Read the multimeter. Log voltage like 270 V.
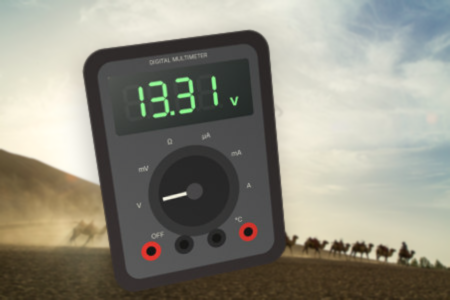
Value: 13.31 V
